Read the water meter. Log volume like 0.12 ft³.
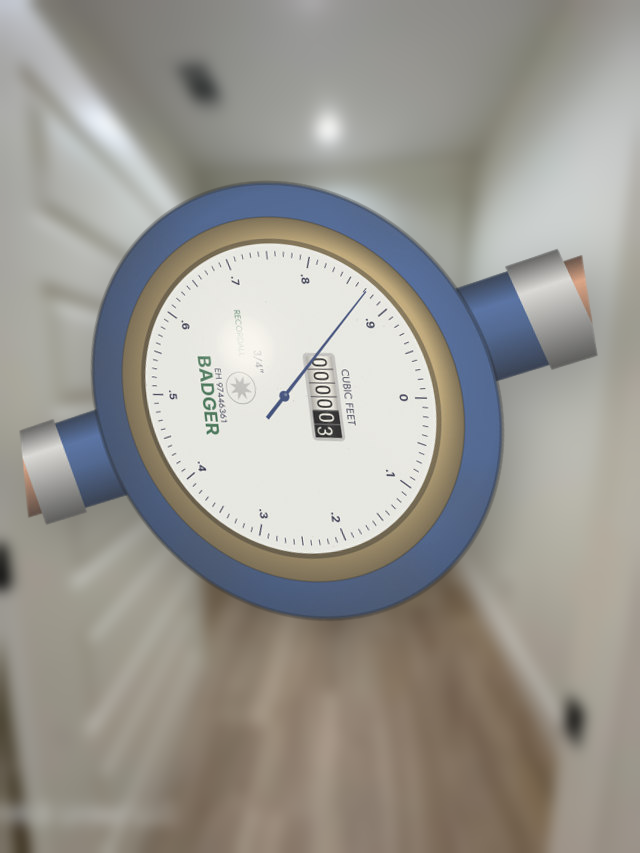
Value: 2.87 ft³
